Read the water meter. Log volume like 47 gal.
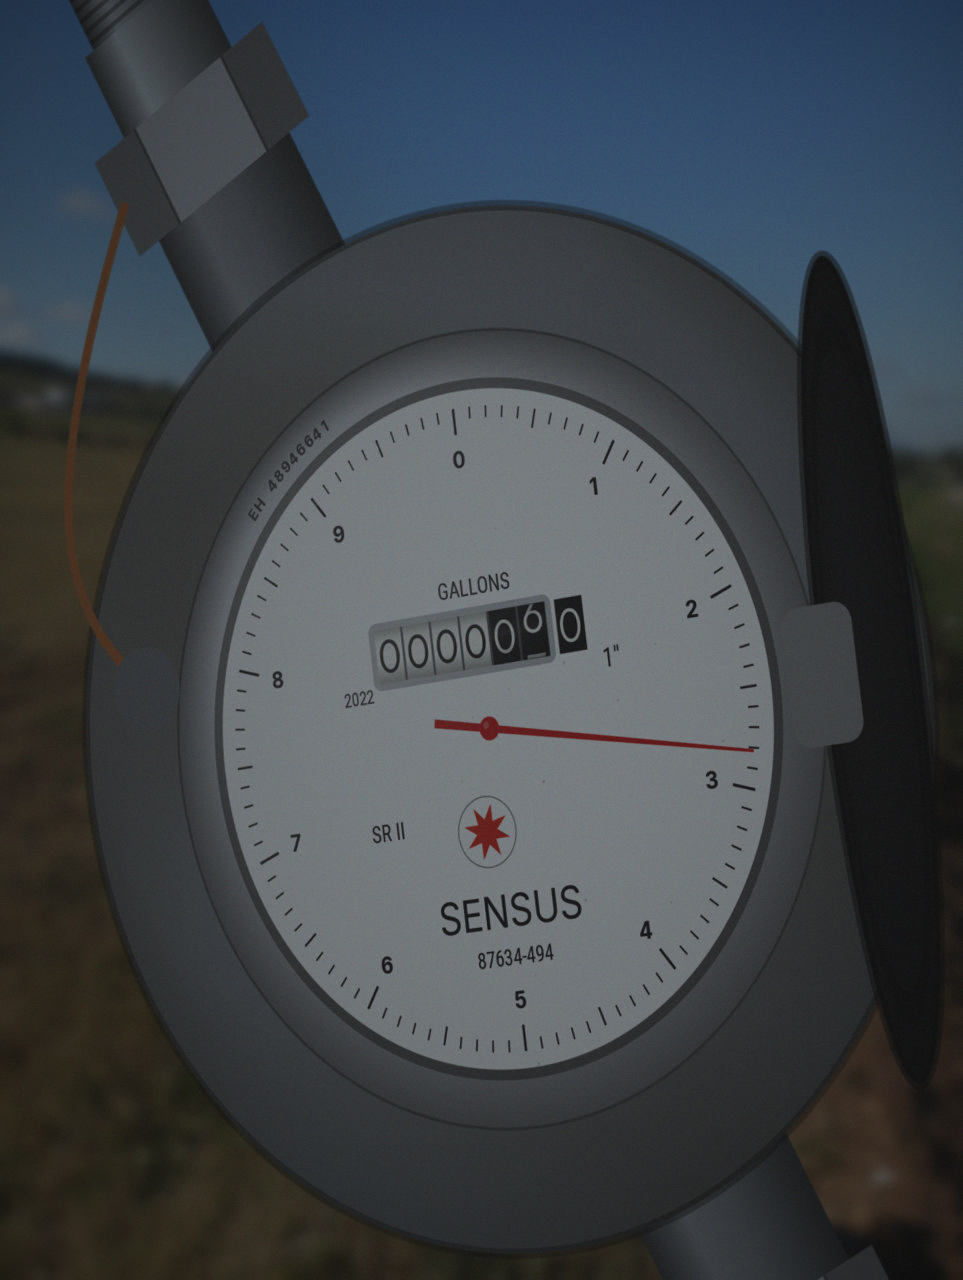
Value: 62.8 gal
